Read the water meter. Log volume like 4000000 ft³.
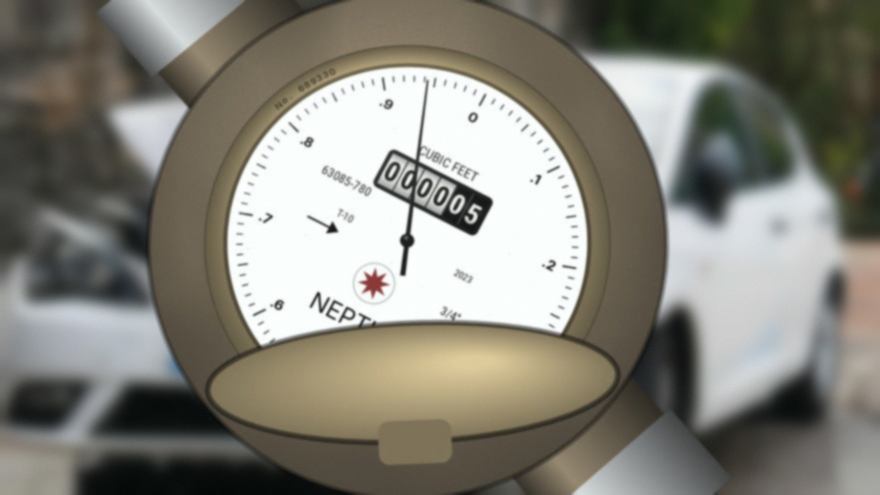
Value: 4.94 ft³
